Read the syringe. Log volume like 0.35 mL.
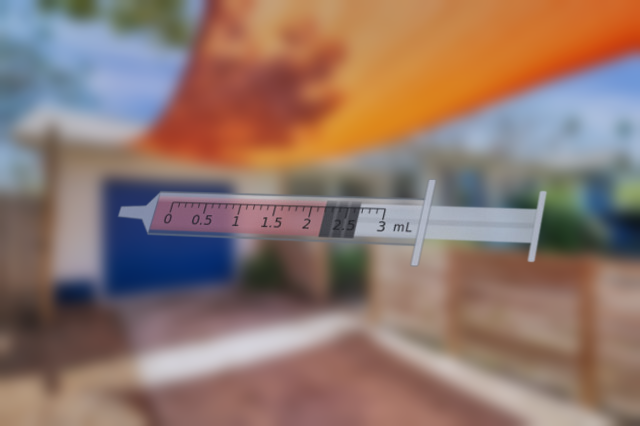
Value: 2.2 mL
